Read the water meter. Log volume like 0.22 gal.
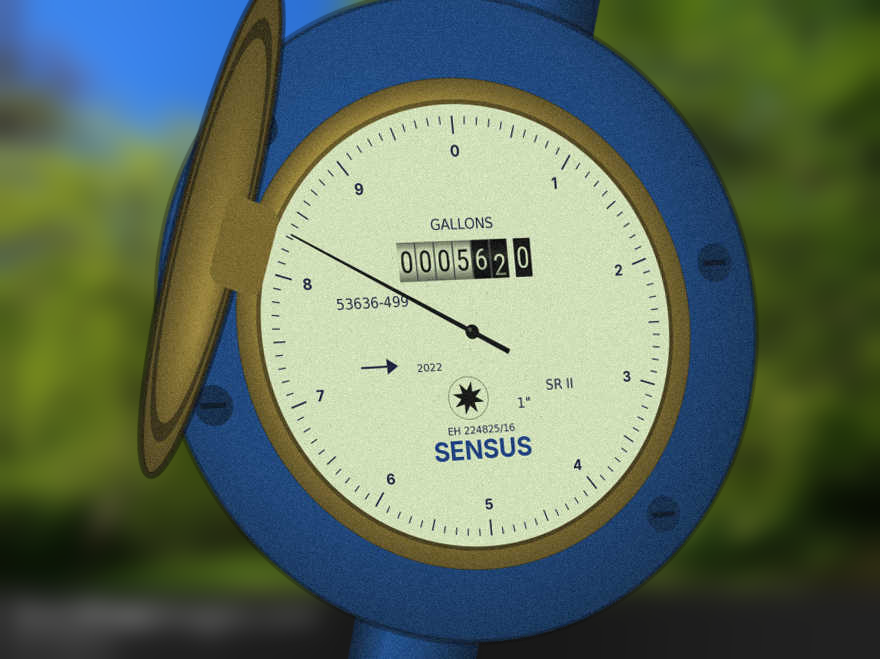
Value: 5618.3 gal
